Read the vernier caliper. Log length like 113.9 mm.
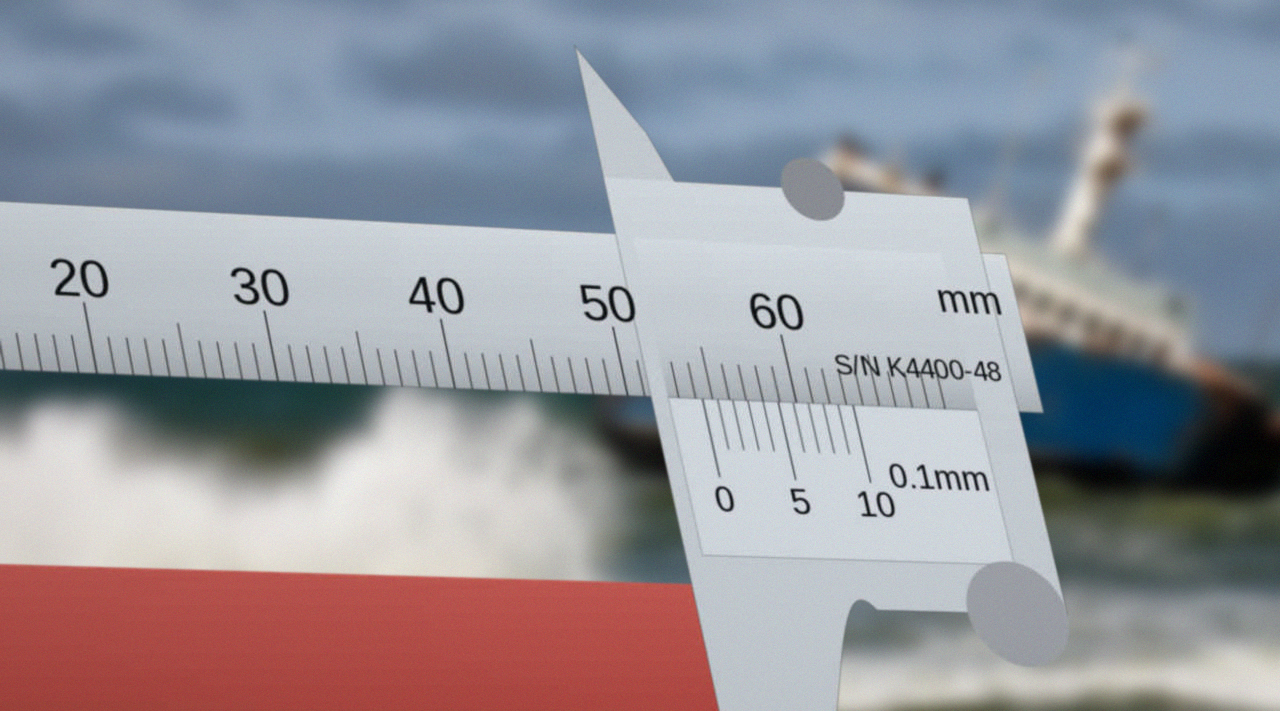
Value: 54.4 mm
